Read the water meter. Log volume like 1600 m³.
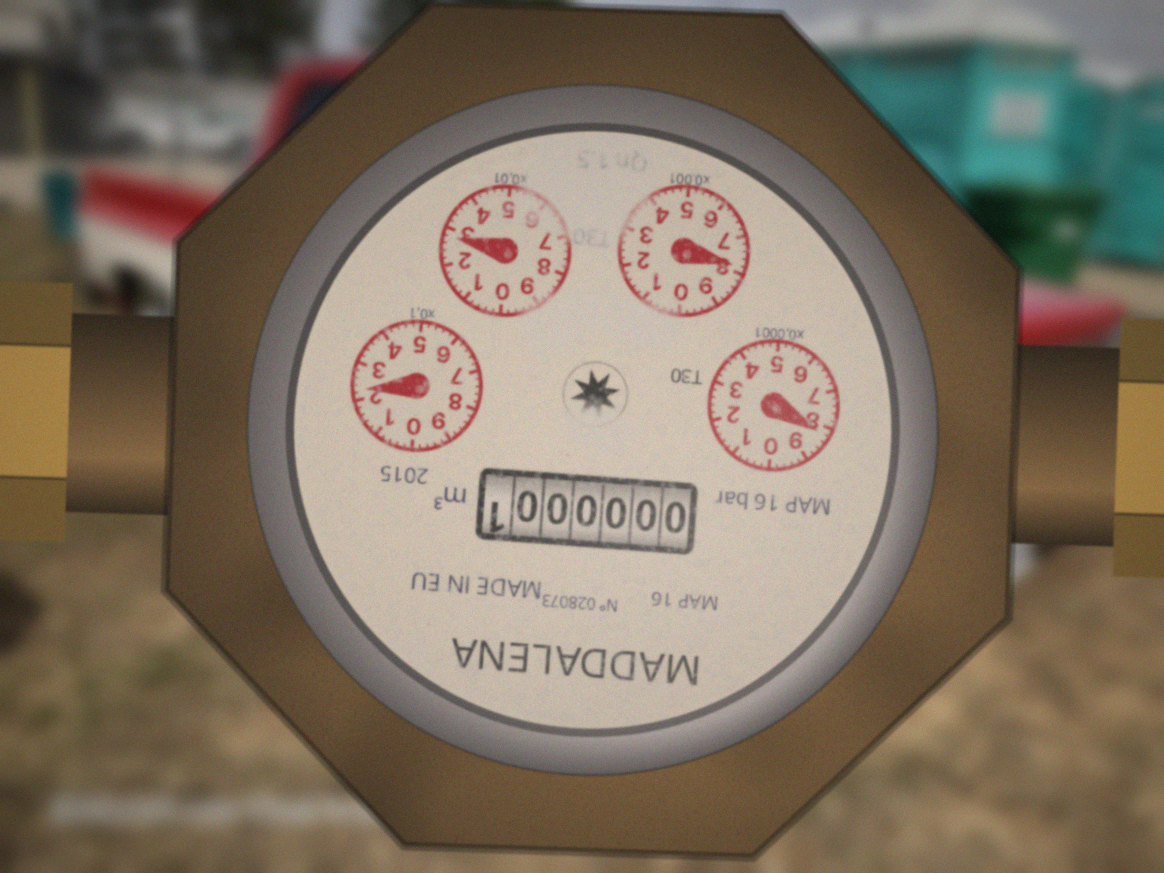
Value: 1.2278 m³
